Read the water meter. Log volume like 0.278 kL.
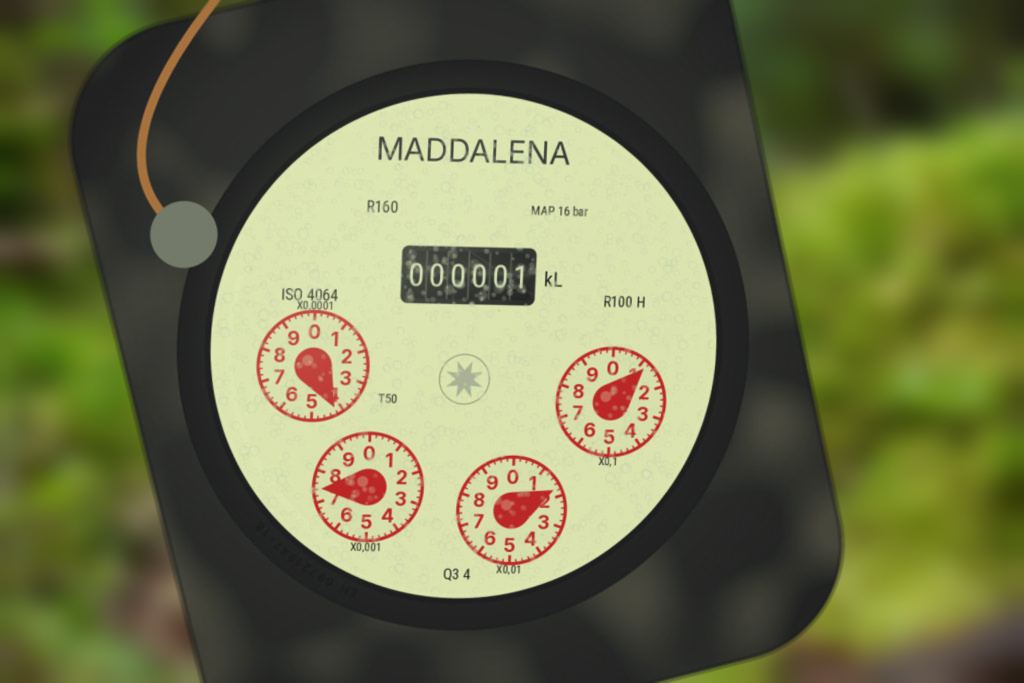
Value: 1.1174 kL
